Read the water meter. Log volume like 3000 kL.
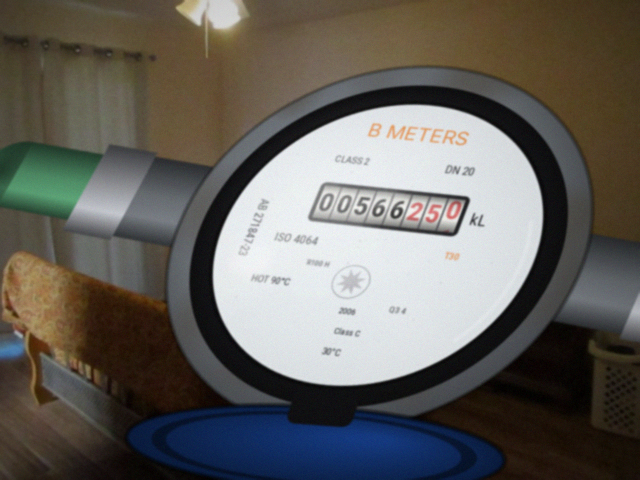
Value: 566.250 kL
